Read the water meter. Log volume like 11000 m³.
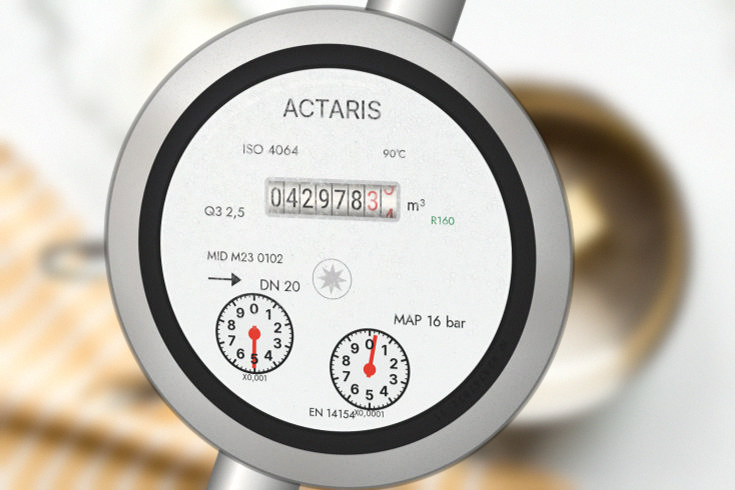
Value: 42978.3350 m³
